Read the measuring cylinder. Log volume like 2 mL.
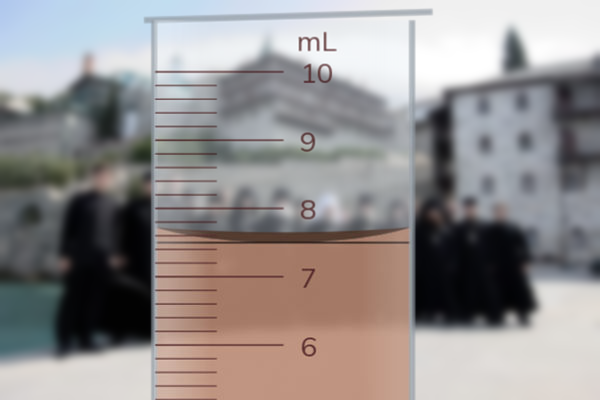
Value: 7.5 mL
